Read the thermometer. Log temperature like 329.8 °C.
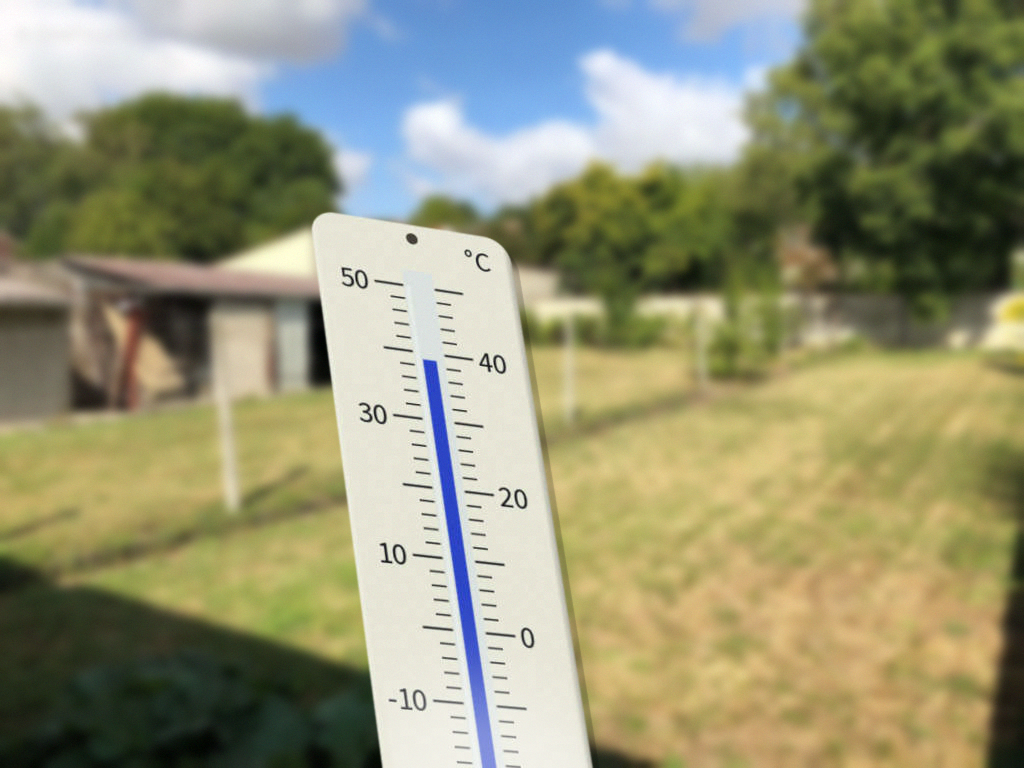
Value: 39 °C
